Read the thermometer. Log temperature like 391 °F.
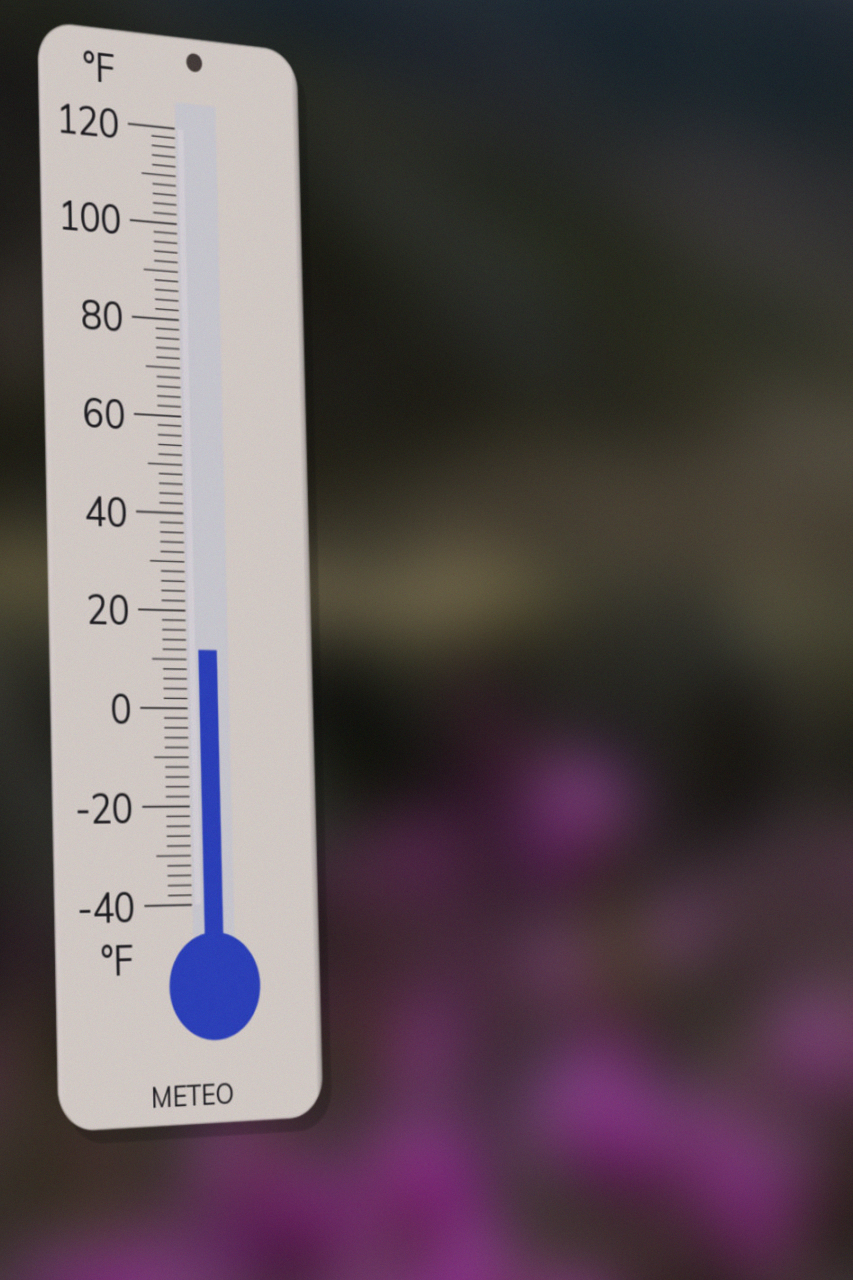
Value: 12 °F
